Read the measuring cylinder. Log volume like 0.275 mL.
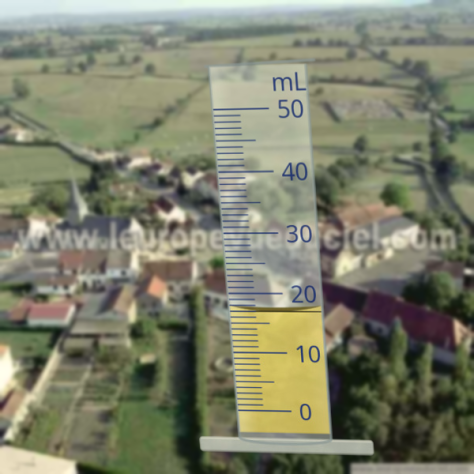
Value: 17 mL
